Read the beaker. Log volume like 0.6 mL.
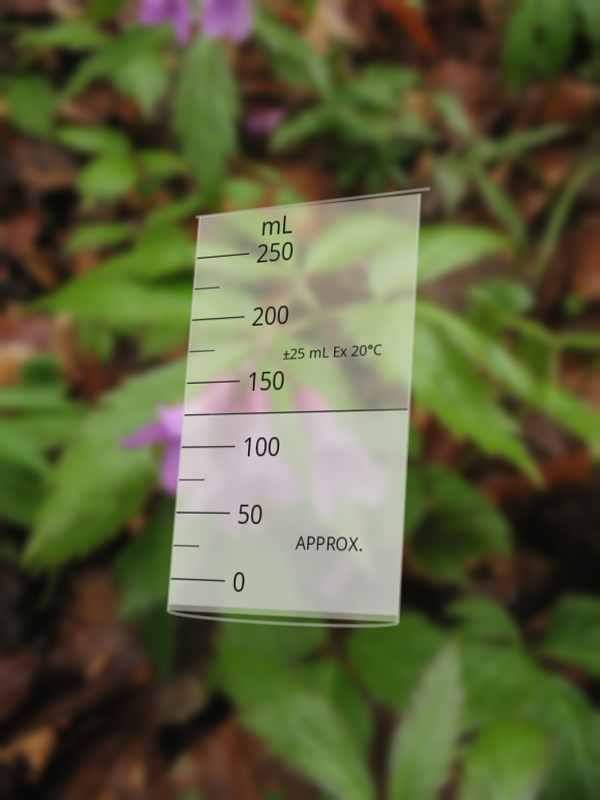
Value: 125 mL
